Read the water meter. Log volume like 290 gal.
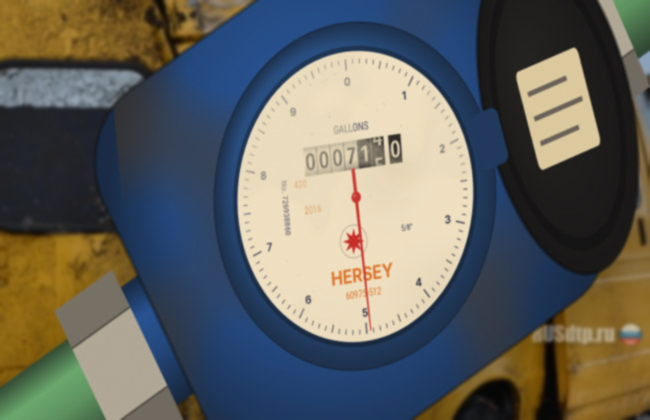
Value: 7144.9 gal
